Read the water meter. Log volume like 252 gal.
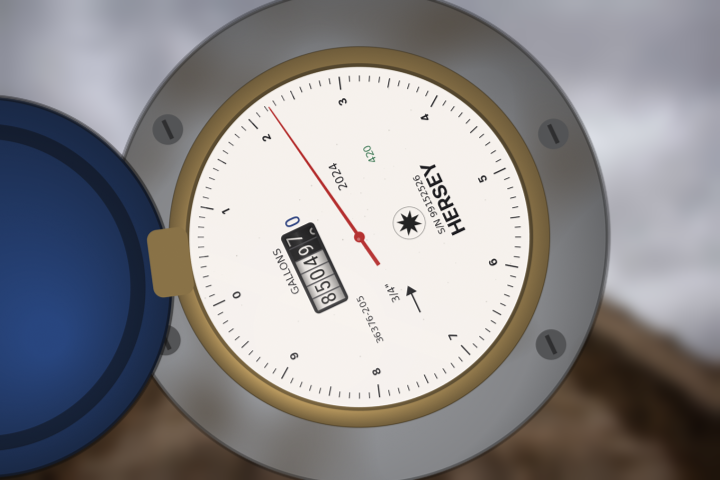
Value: 8504972.2 gal
